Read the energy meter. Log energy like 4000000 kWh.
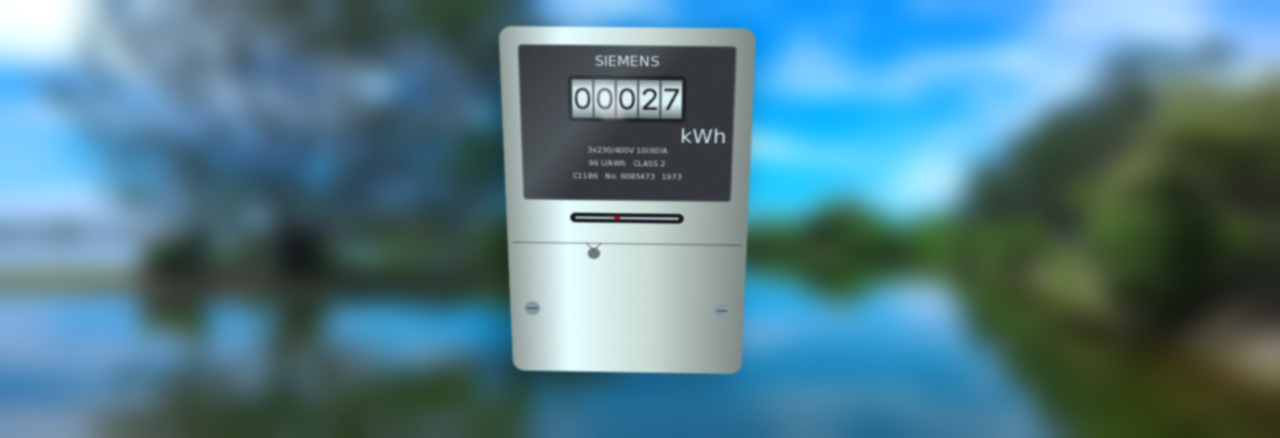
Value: 27 kWh
